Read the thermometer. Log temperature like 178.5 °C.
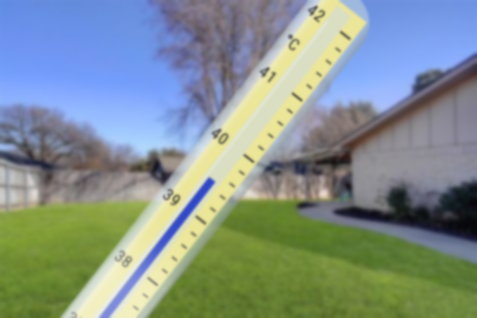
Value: 39.5 °C
